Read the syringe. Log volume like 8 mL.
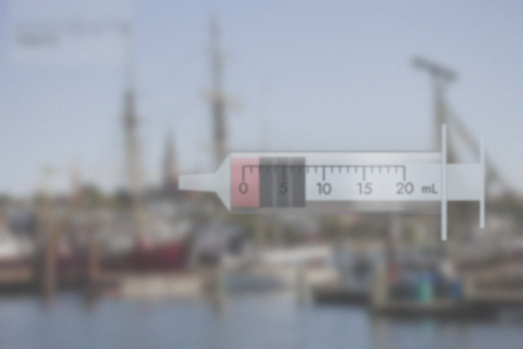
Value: 2 mL
